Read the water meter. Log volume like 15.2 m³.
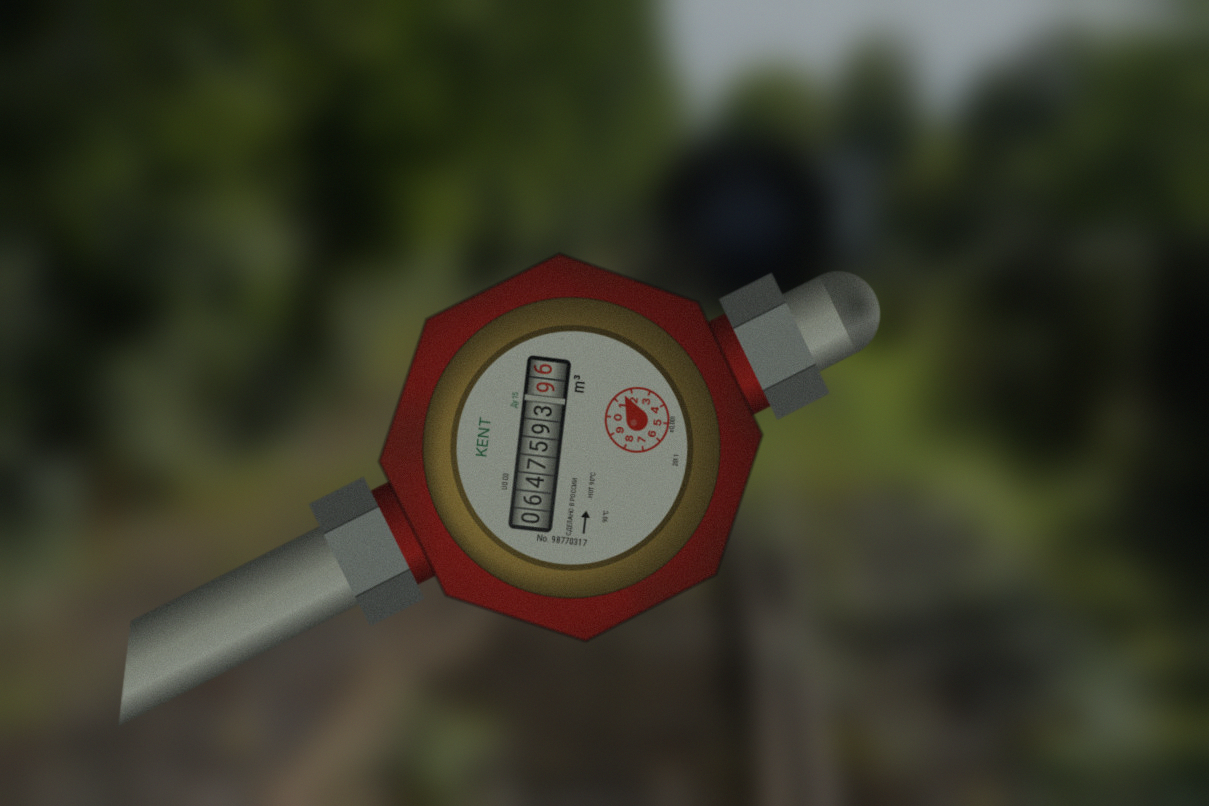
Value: 647593.961 m³
